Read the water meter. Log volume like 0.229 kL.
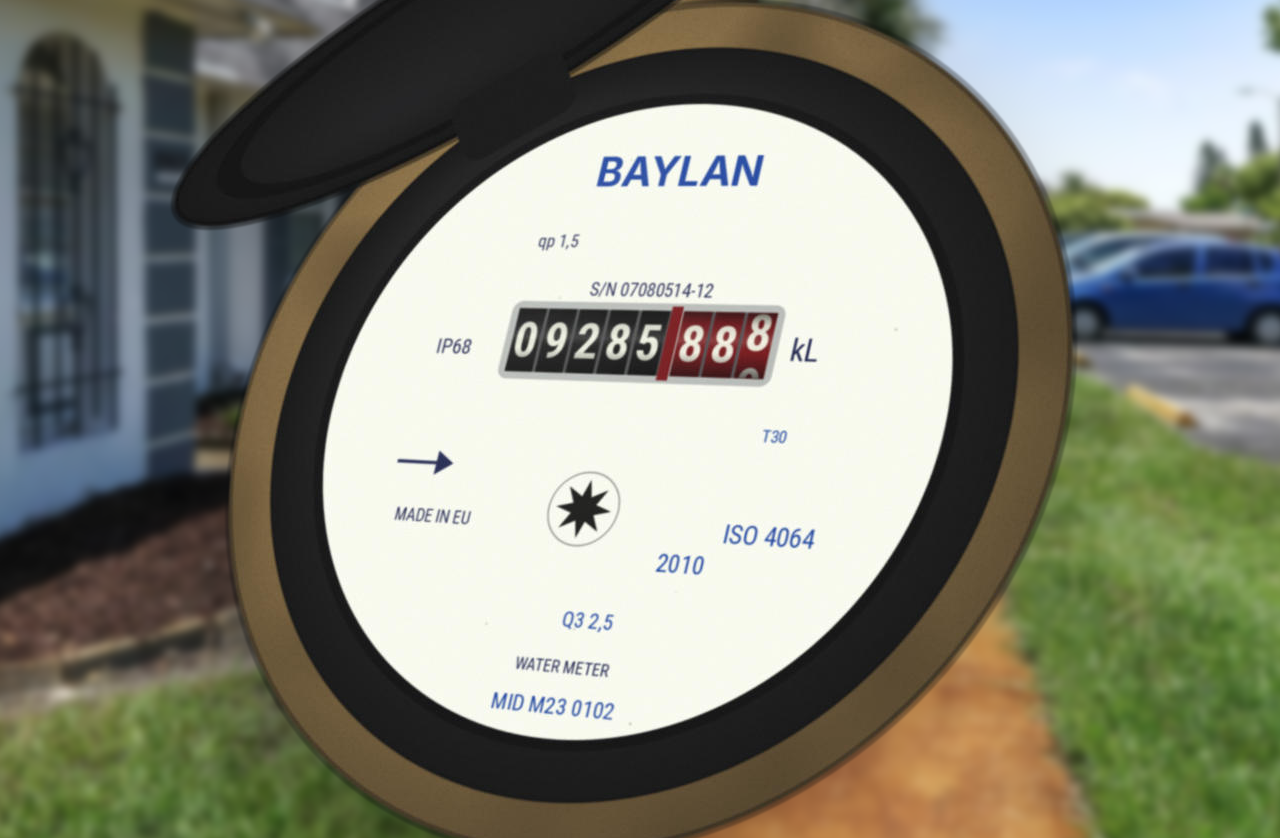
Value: 9285.888 kL
